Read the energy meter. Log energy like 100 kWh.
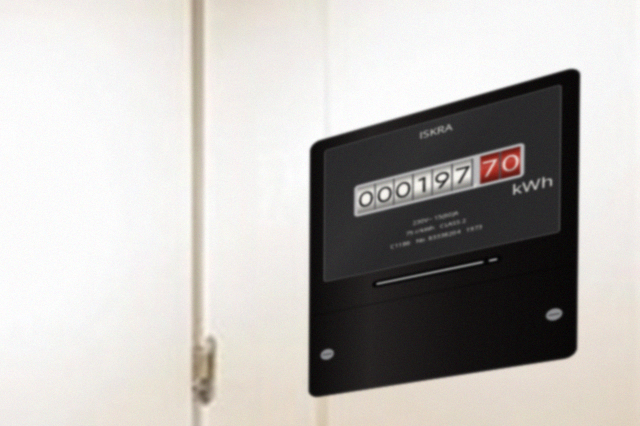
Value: 197.70 kWh
